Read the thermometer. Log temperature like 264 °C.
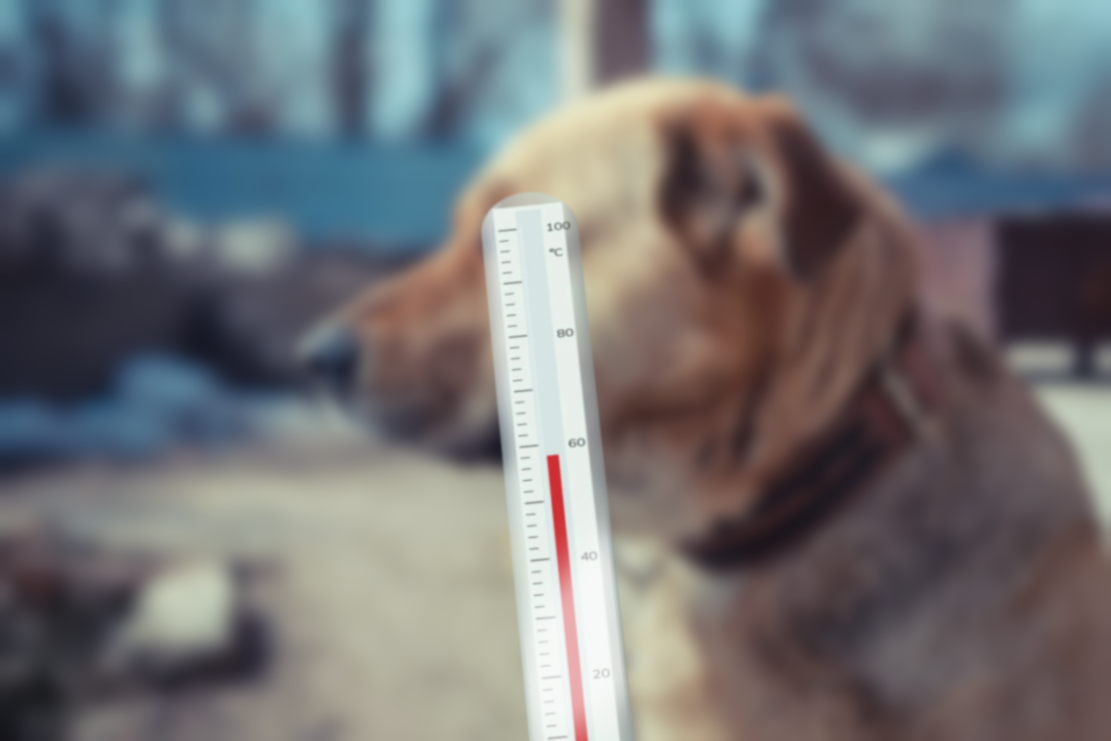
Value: 58 °C
